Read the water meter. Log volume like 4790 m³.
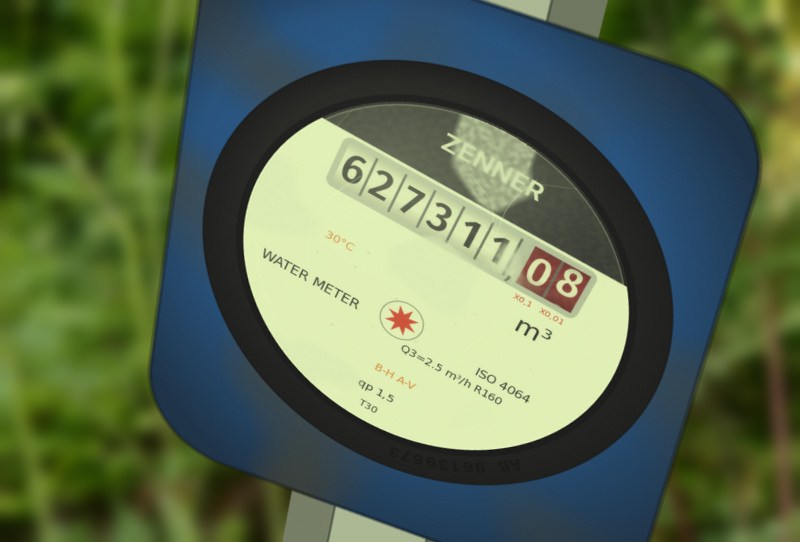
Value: 627311.08 m³
